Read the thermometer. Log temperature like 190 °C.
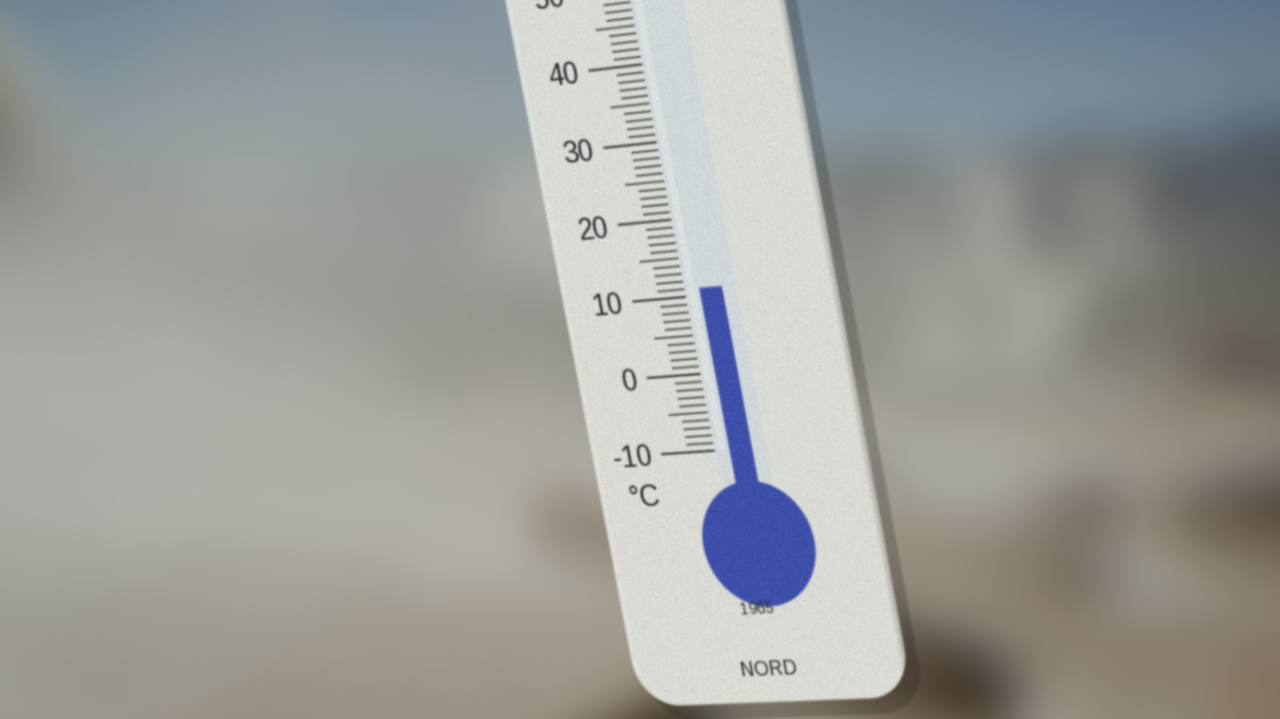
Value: 11 °C
